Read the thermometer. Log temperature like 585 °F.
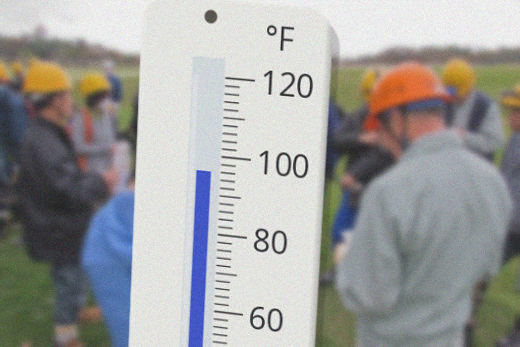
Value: 96 °F
